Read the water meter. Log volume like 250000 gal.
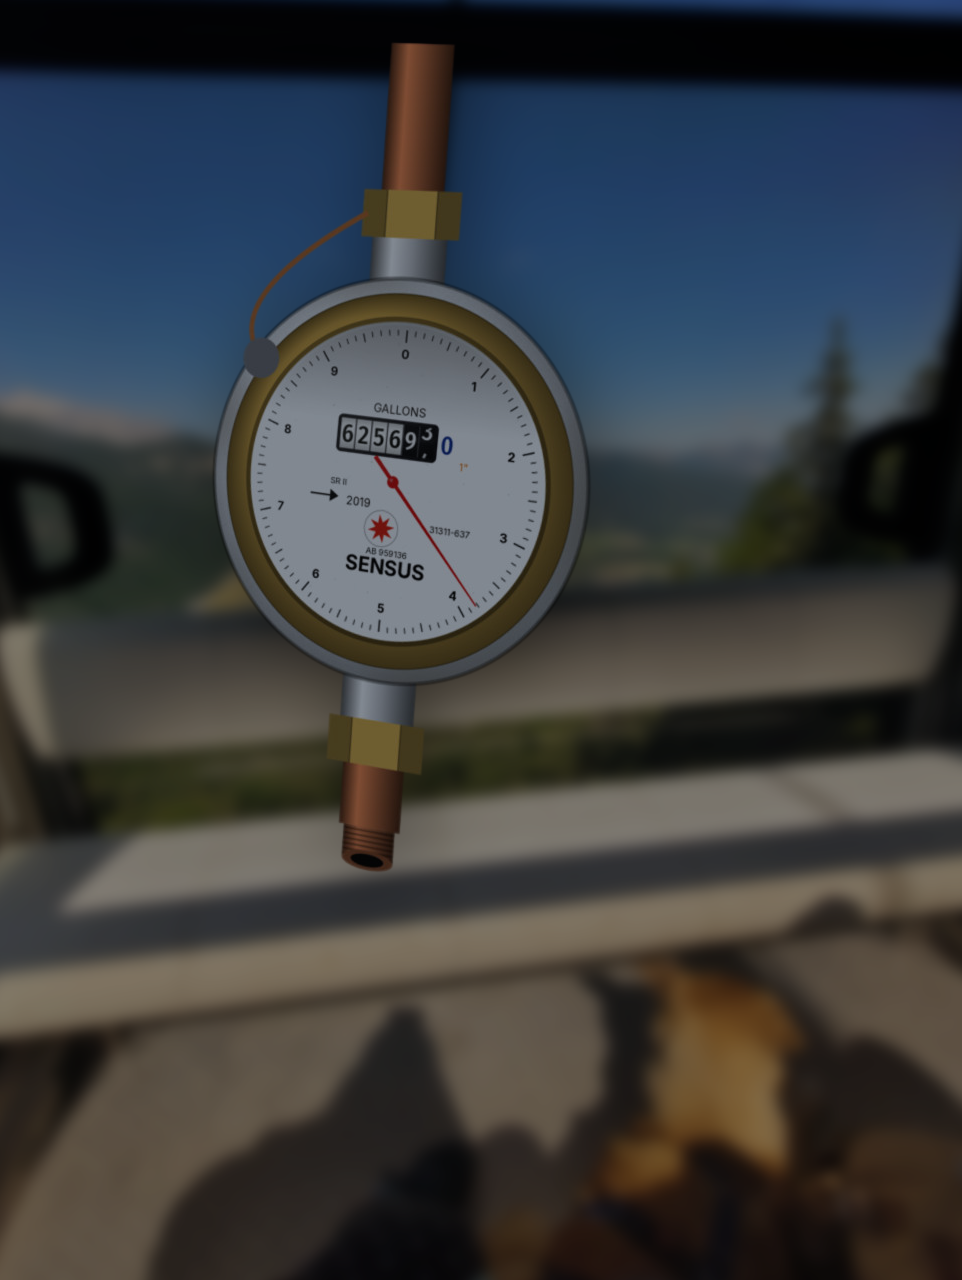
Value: 6256933.8 gal
